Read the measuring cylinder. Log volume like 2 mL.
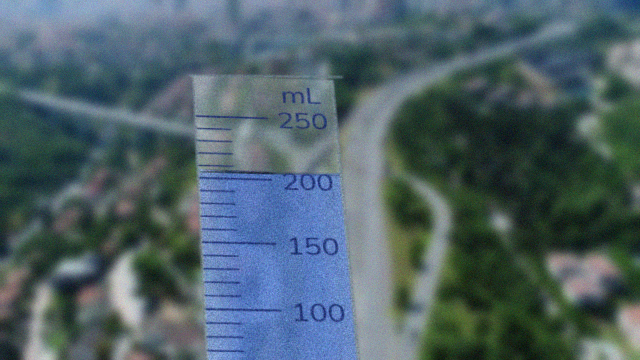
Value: 205 mL
